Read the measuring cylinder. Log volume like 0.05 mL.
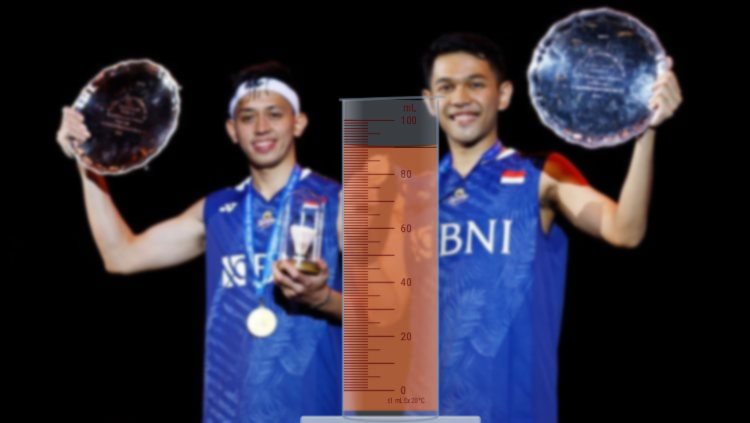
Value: 90 mL
